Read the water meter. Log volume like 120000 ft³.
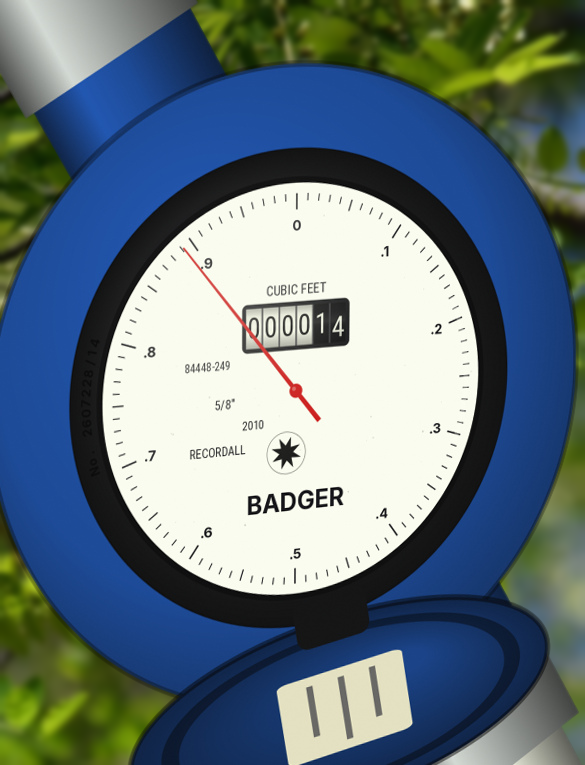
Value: 13.89 ft³
